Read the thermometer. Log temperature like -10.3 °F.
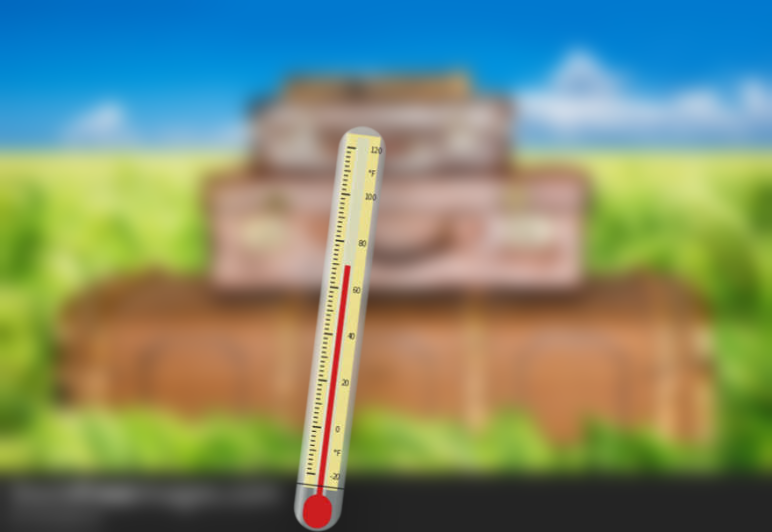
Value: 70 °F
